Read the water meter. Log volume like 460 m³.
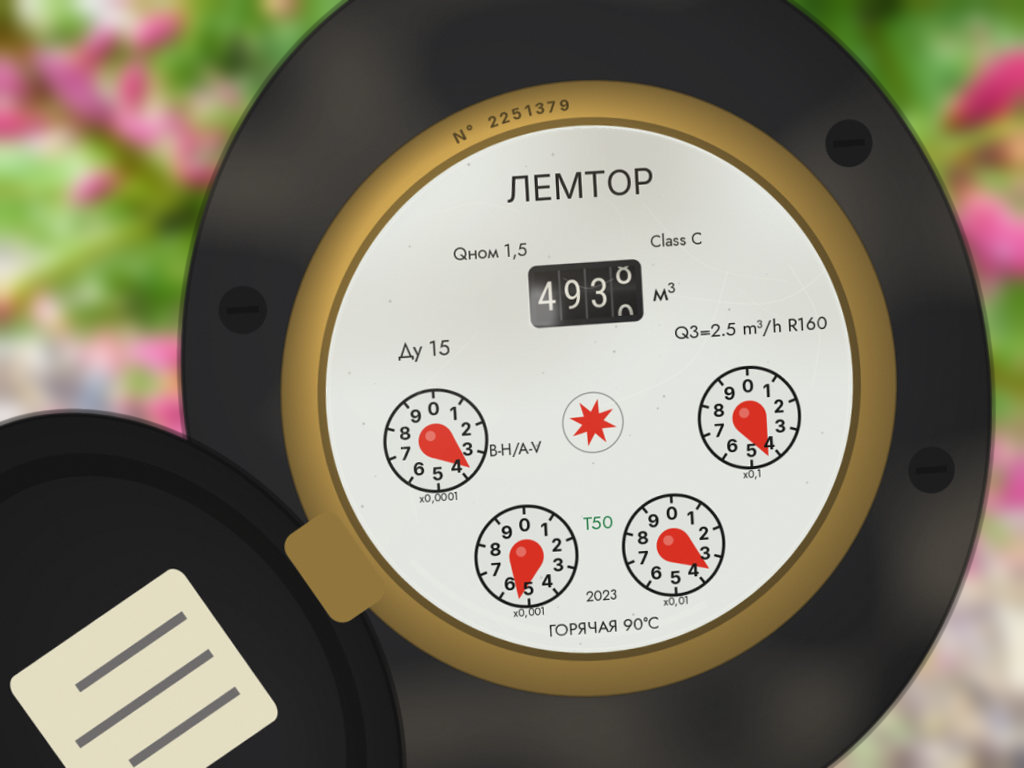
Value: 4938.4353 m³
